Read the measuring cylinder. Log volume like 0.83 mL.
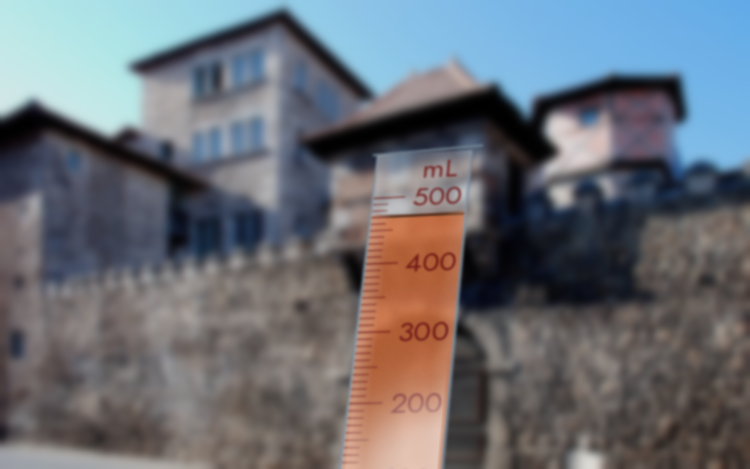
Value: 470 mL
